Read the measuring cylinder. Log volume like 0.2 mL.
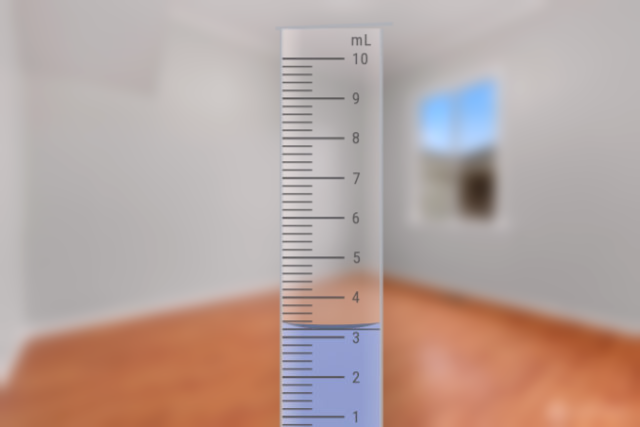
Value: 3.2 mL
